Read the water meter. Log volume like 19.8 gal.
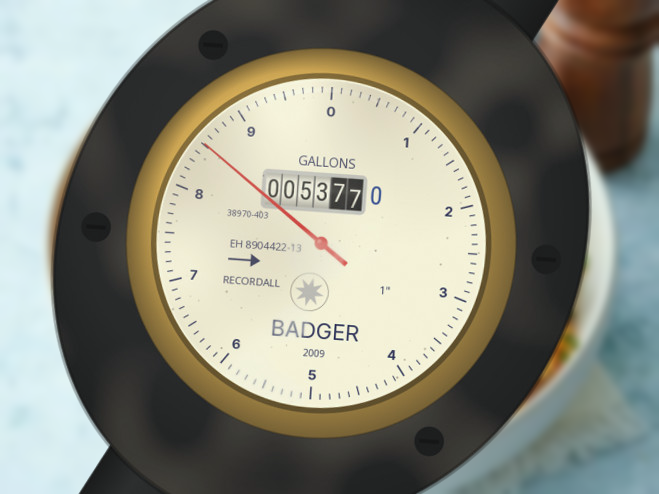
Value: 53768.5 gal
